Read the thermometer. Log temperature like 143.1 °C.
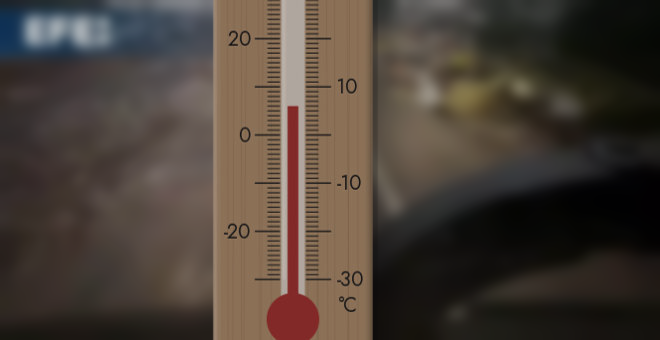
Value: 6 °C
